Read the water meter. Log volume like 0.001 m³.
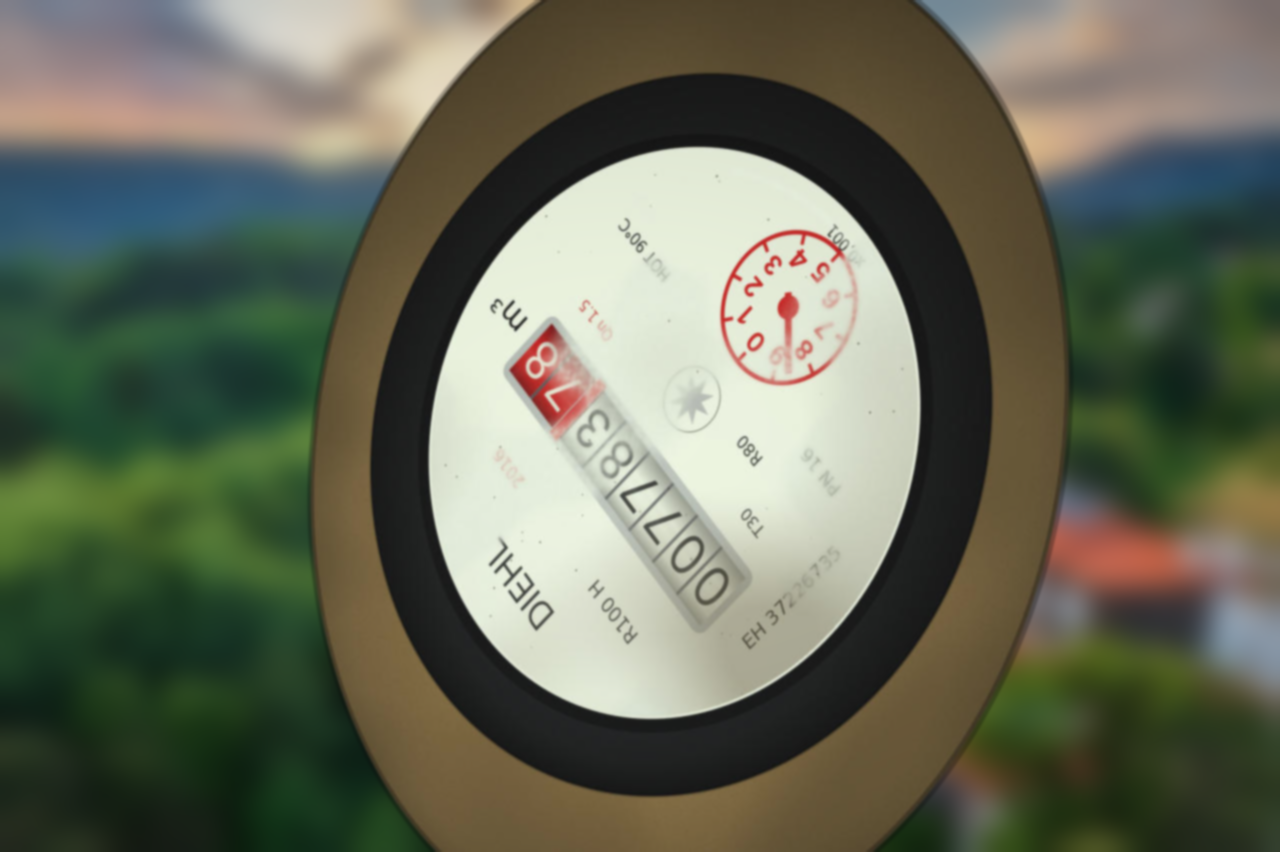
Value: 7783.788 m³
